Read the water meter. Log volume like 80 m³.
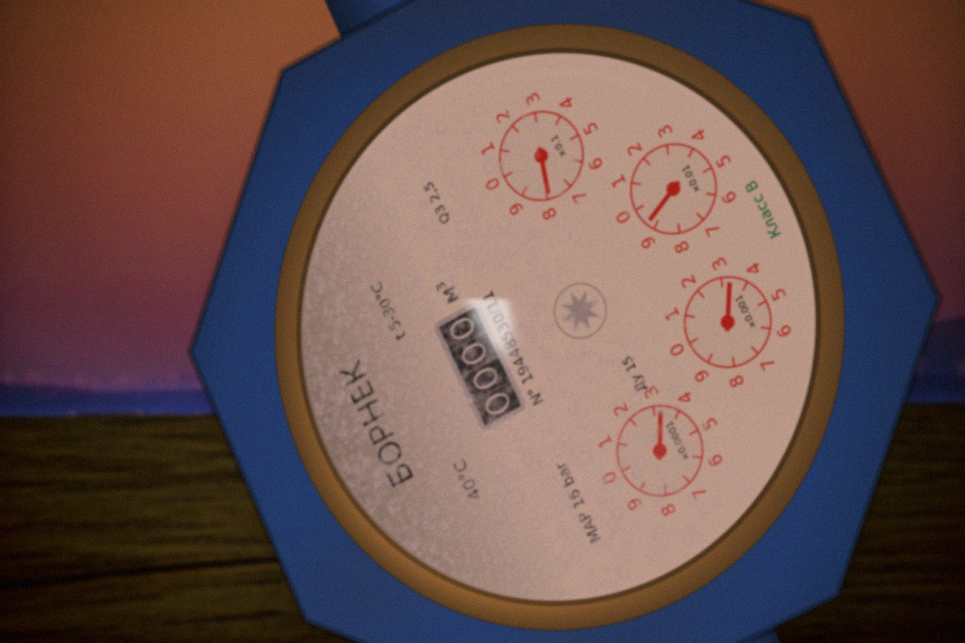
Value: 0.7933 m³
